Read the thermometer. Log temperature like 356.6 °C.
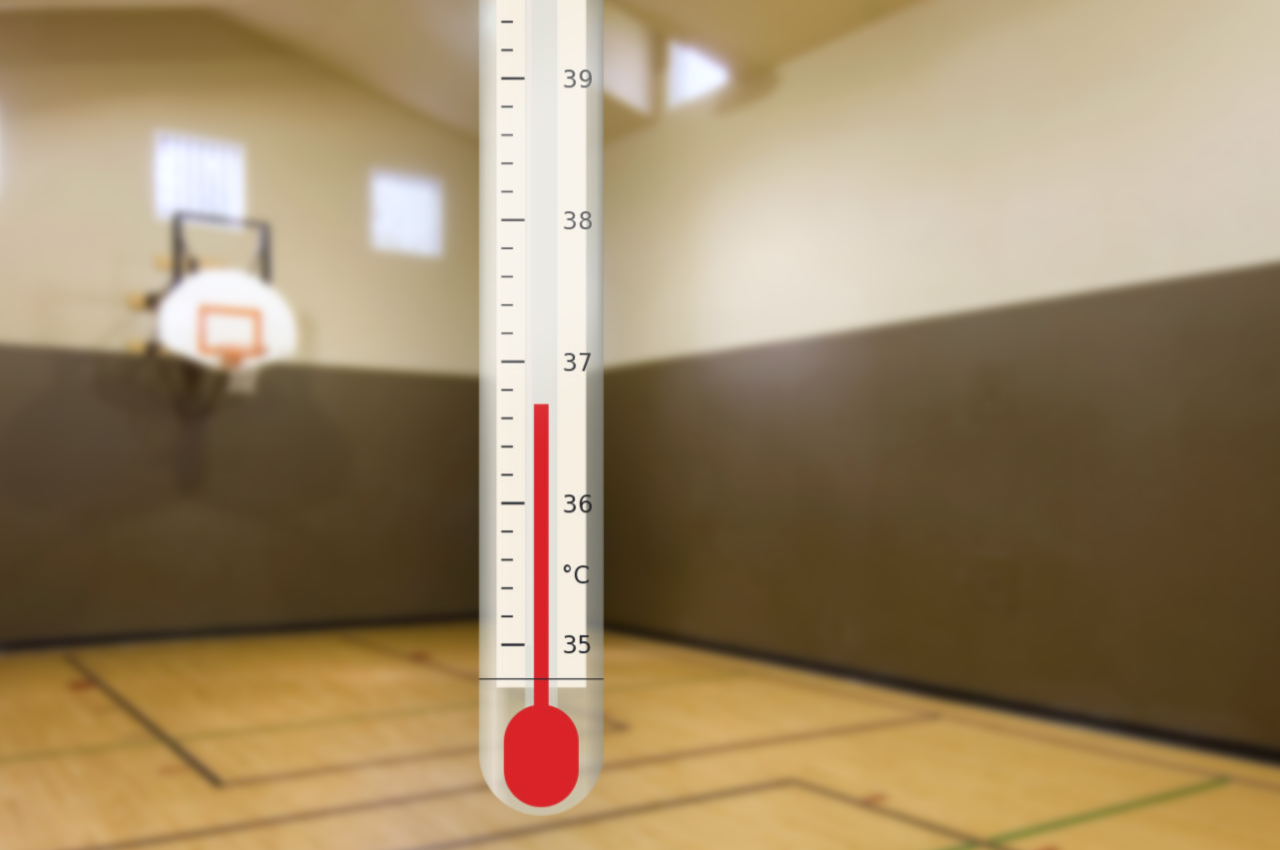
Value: 36.7 °C
